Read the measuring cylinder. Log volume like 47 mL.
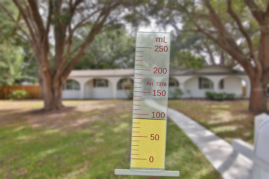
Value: 90 mL
